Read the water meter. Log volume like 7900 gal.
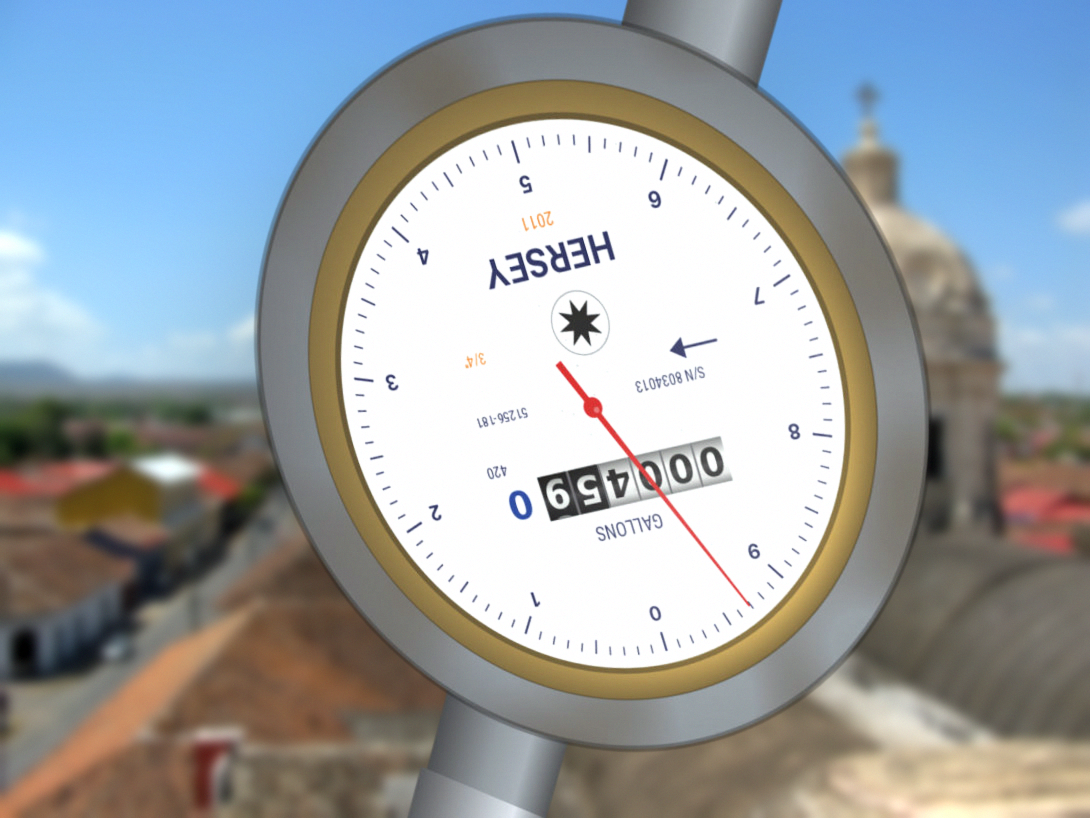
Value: 4589.3 gal
